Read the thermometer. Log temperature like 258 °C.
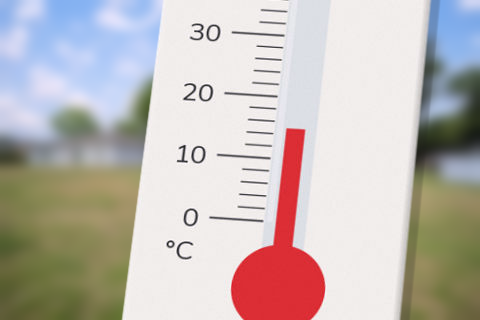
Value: 15 °C
